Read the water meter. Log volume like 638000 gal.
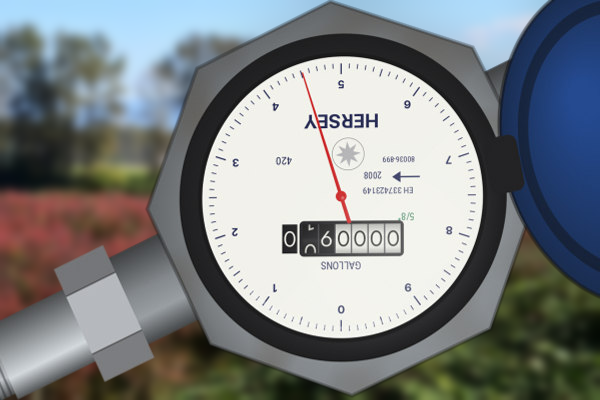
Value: 904.5 gal
